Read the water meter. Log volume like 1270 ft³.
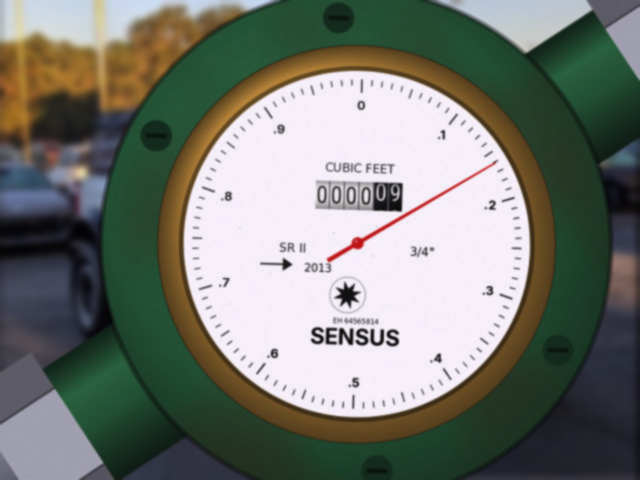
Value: 9.16 ft³
